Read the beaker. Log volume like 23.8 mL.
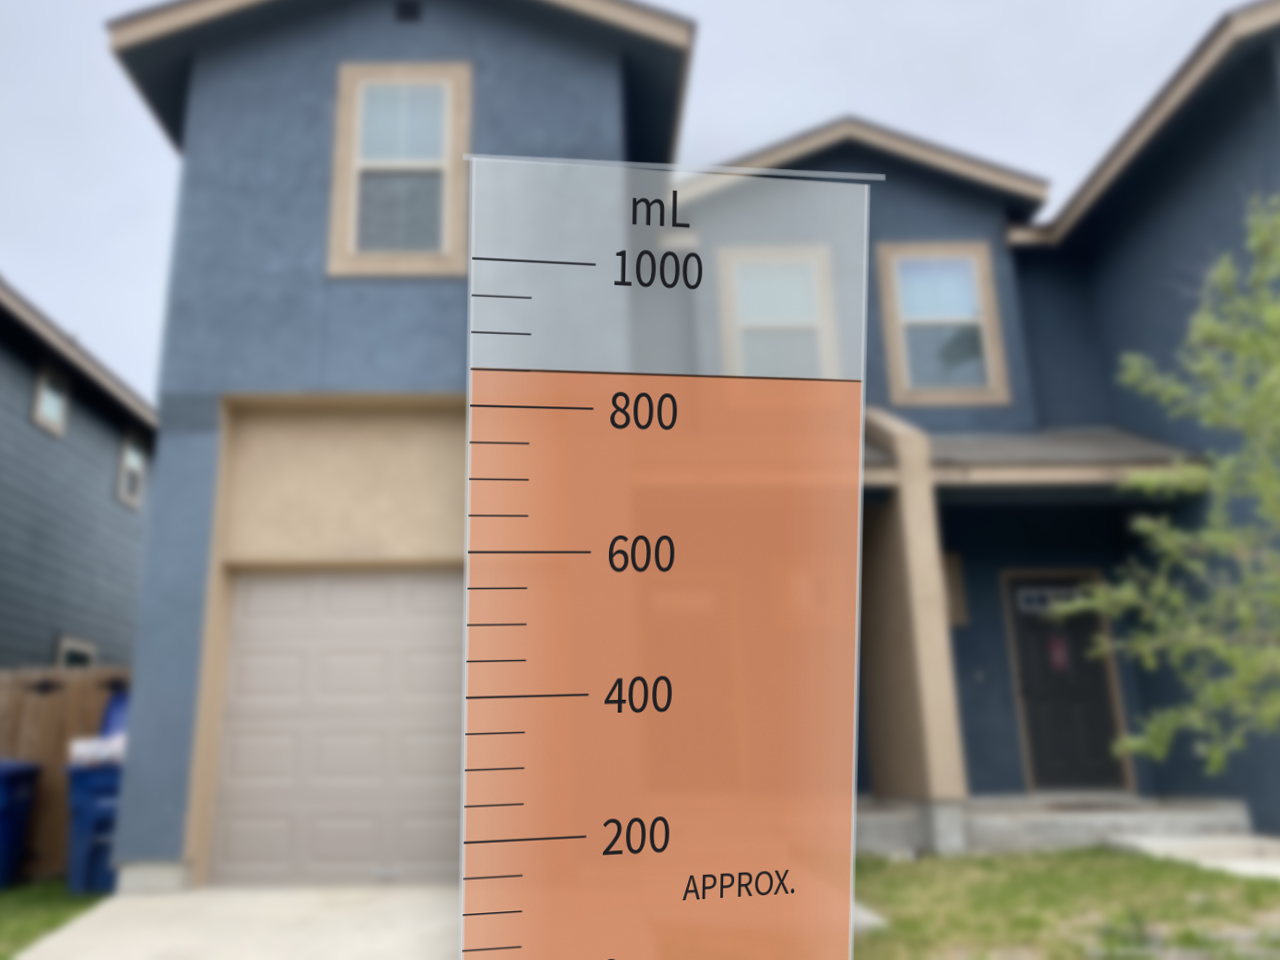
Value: 850 mL
